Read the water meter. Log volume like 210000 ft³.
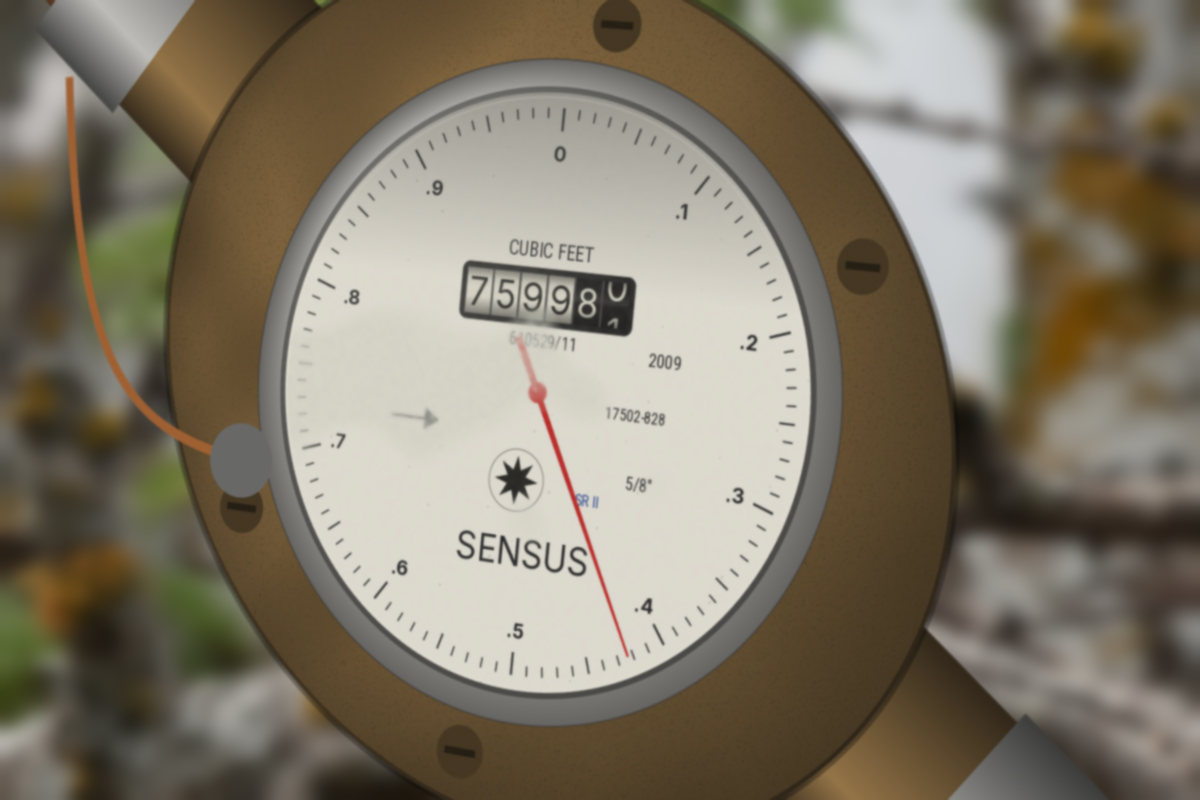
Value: 759980.42 ft³
